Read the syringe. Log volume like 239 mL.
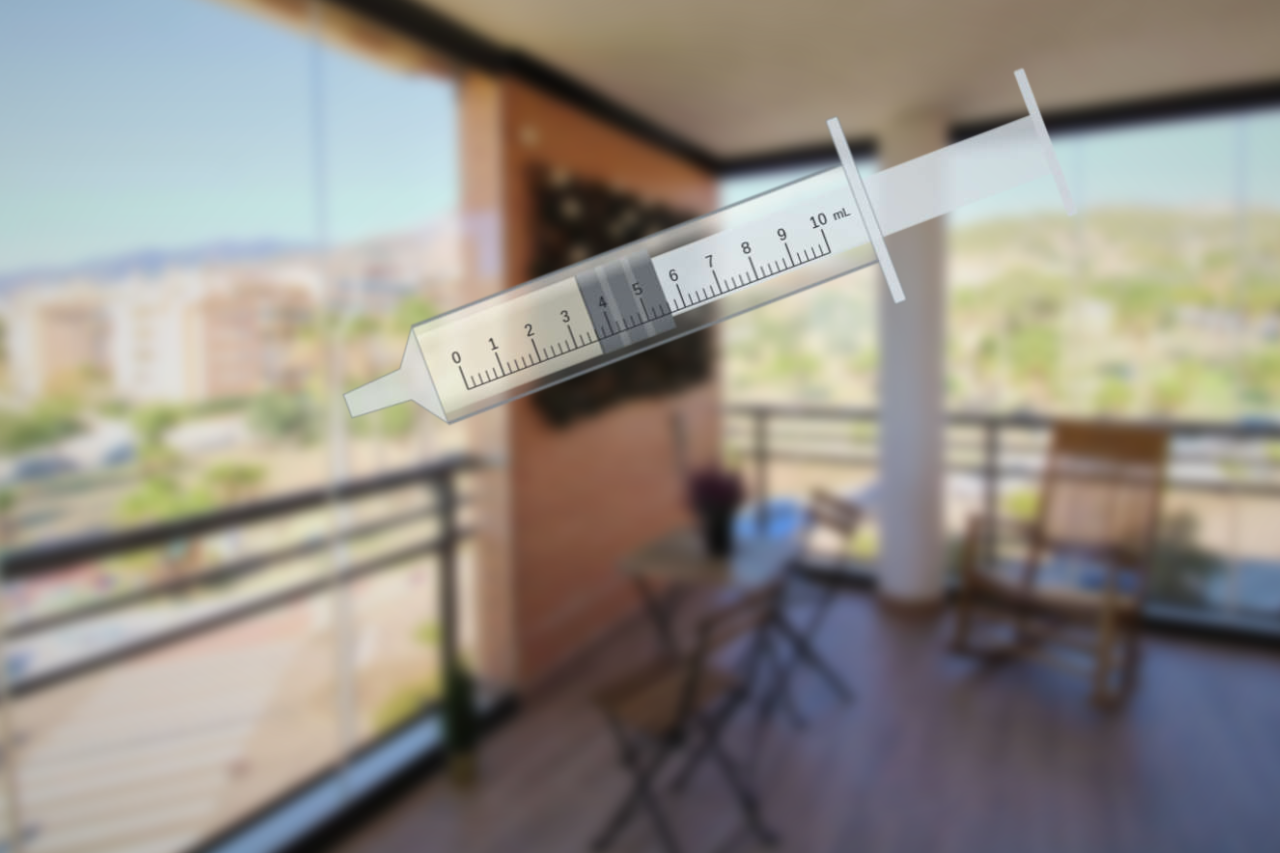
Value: 3.6 mL
